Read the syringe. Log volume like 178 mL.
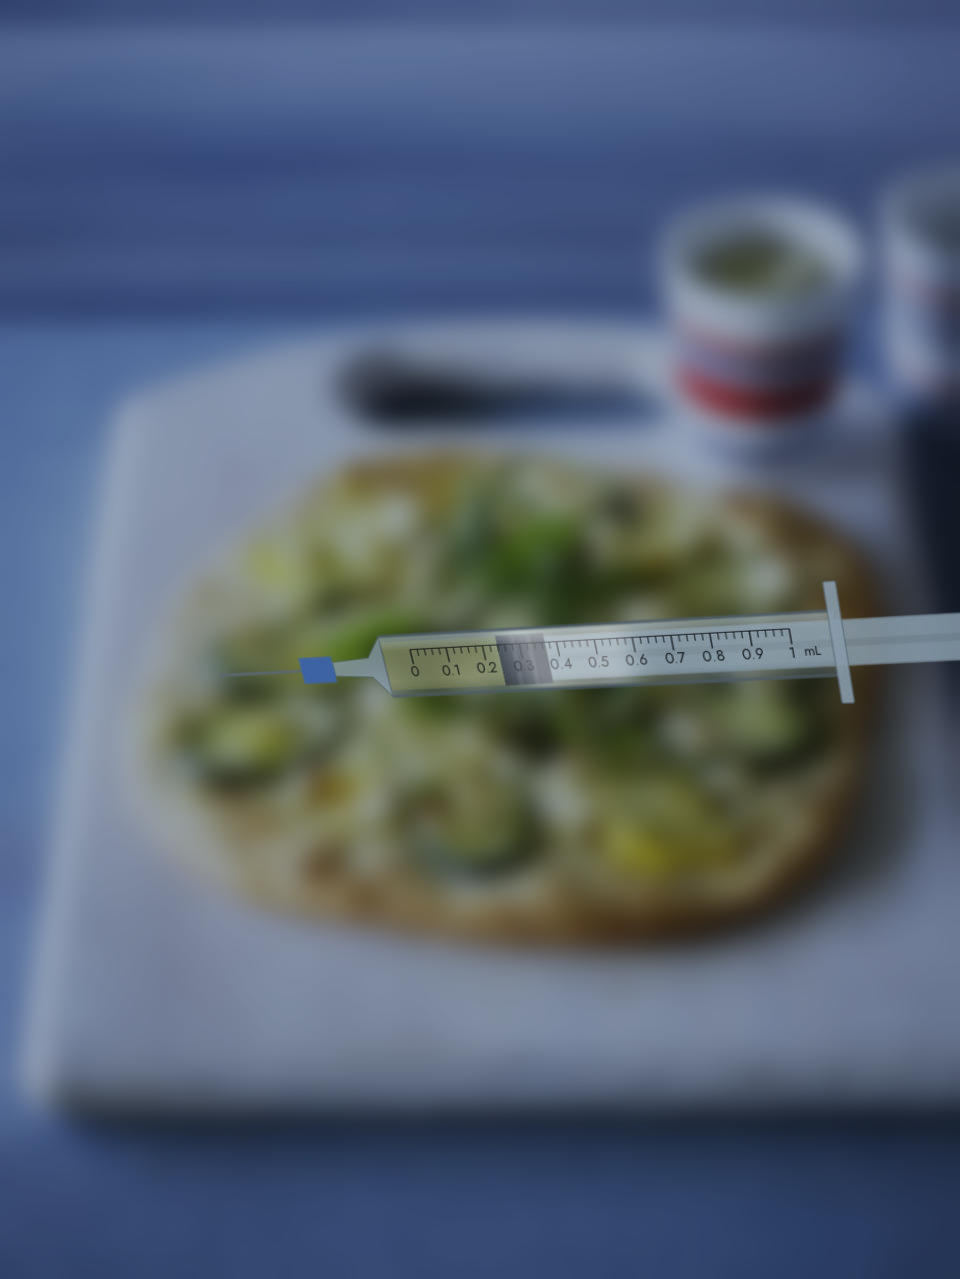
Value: 0.24 mL
